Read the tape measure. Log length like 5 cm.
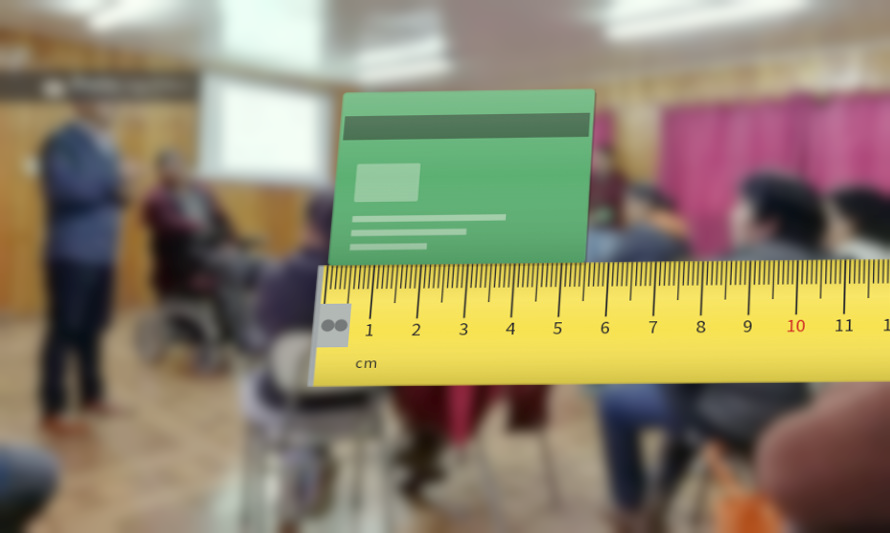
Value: 5.5 cm
